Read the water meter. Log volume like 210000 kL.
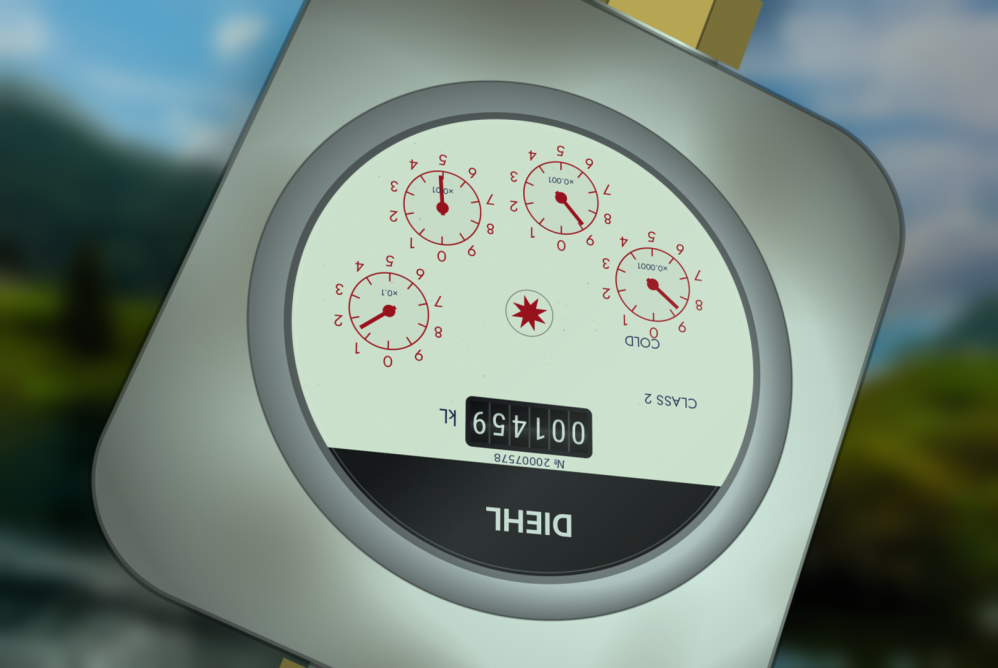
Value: 1459.1488 kL
